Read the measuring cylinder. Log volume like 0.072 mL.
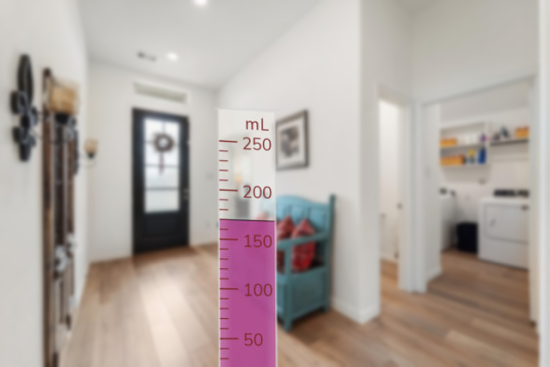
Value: 170 mL
